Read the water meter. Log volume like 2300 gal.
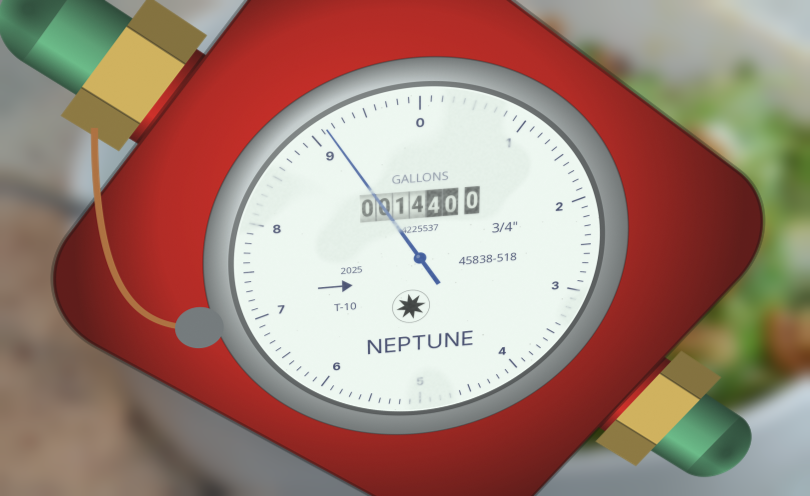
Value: 14399.1 gal
